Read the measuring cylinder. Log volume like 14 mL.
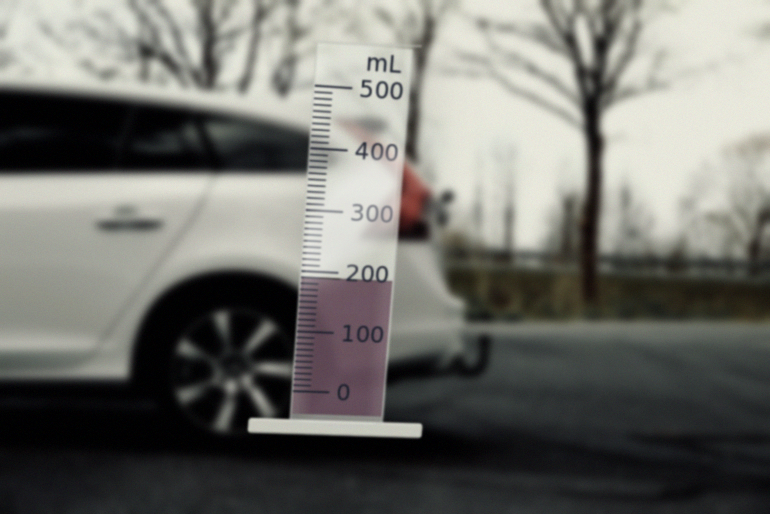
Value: 190 mL
